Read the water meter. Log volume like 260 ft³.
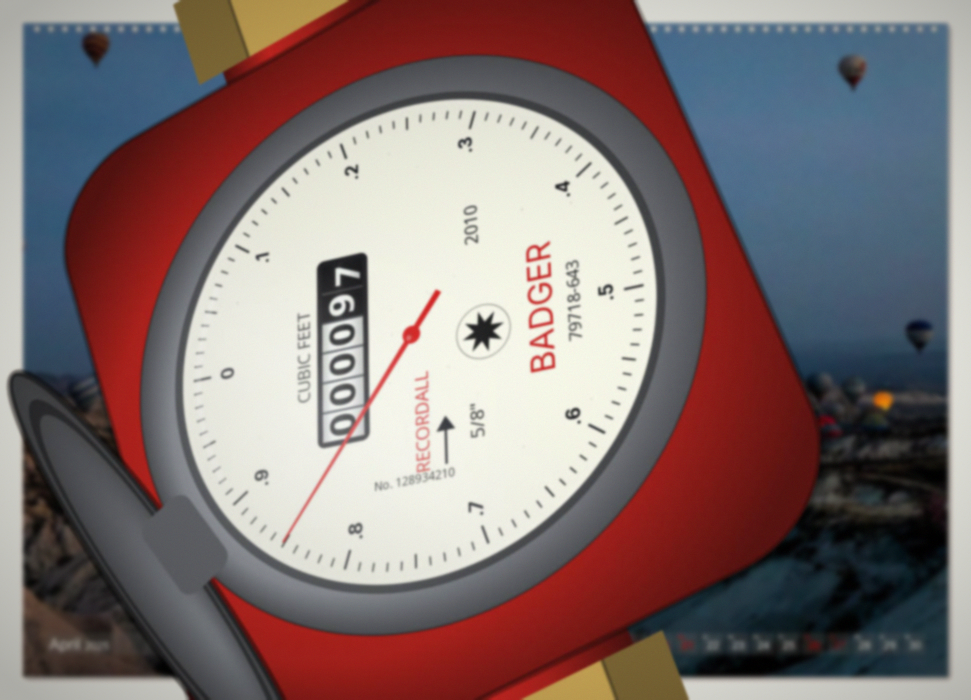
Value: 96.85 ft³
